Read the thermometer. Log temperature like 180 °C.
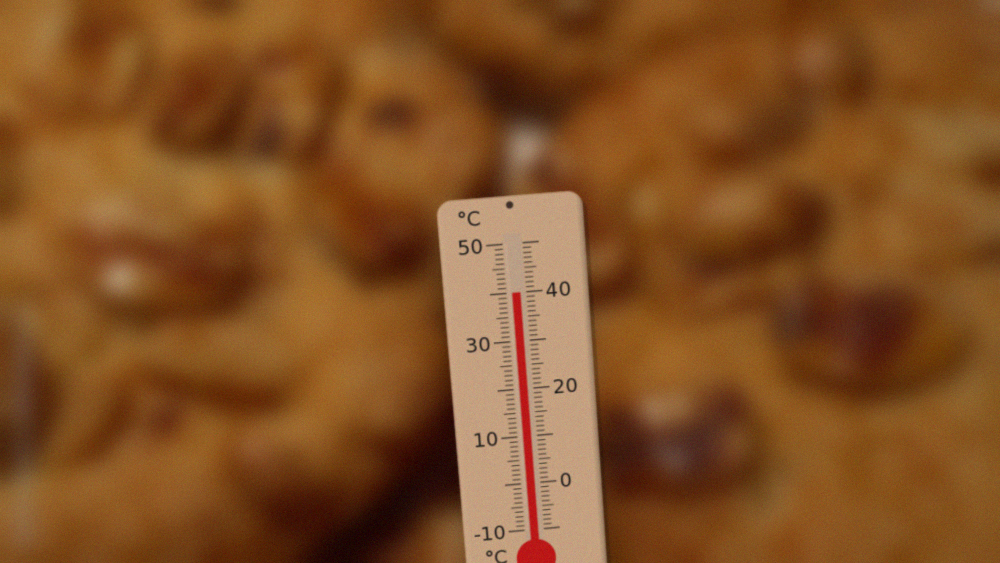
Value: 40 °C
